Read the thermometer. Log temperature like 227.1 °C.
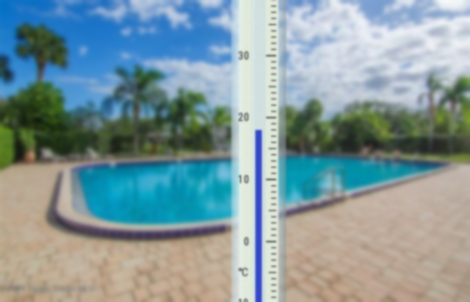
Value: 18 °C
